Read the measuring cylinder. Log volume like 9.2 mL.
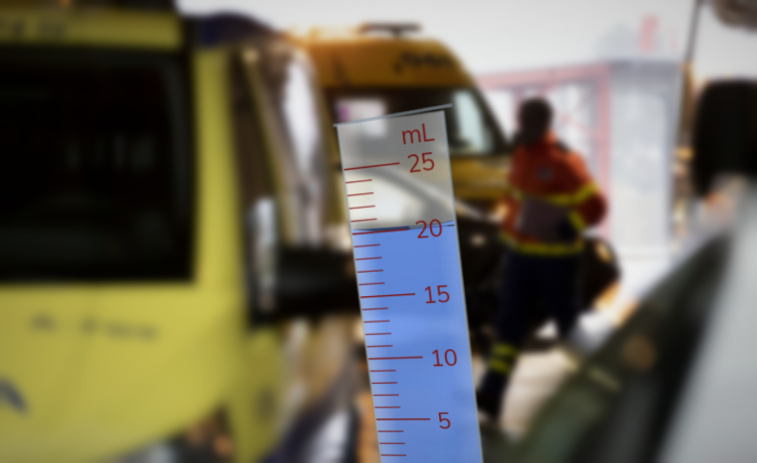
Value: 20 mL
